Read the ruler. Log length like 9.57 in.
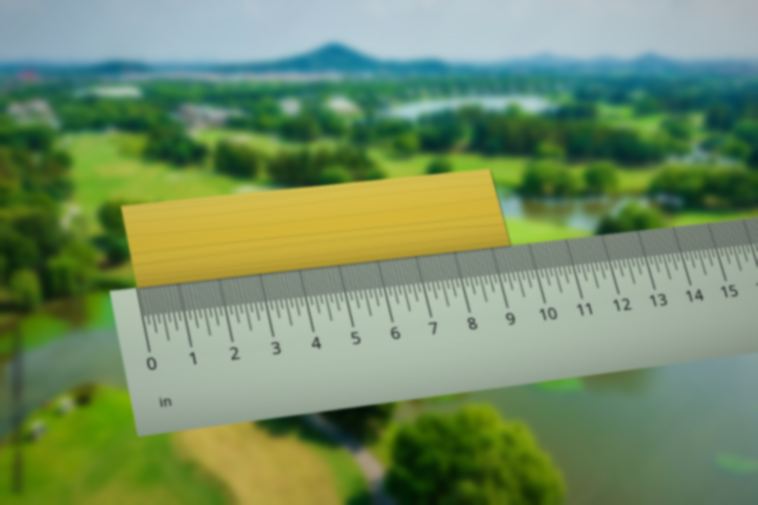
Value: 9.5 in
